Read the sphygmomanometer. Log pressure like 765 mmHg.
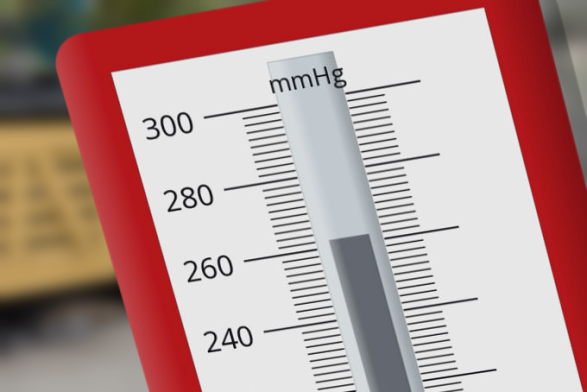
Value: 262 mmHg
